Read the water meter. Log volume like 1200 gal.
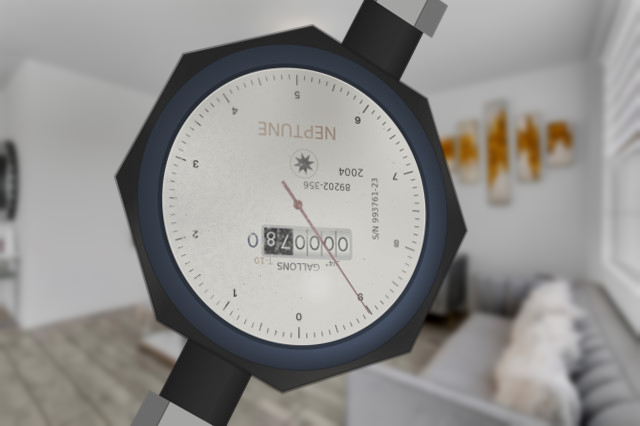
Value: 779.0 gal
